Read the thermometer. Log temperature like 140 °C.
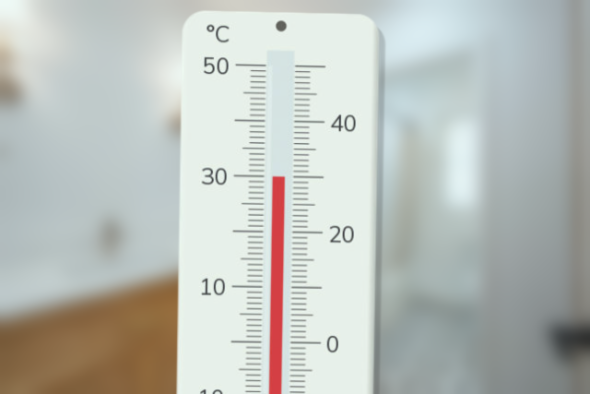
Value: 30 °C
